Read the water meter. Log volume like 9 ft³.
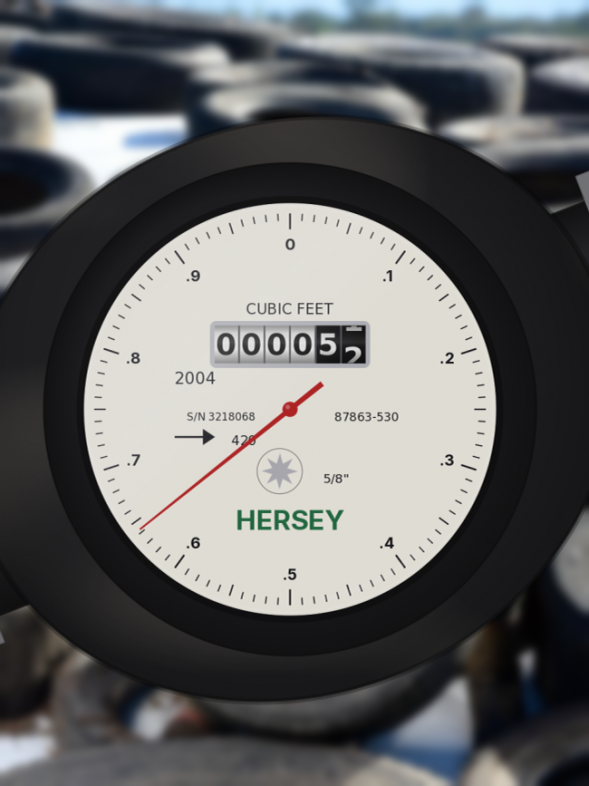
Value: 51.64 ft³
